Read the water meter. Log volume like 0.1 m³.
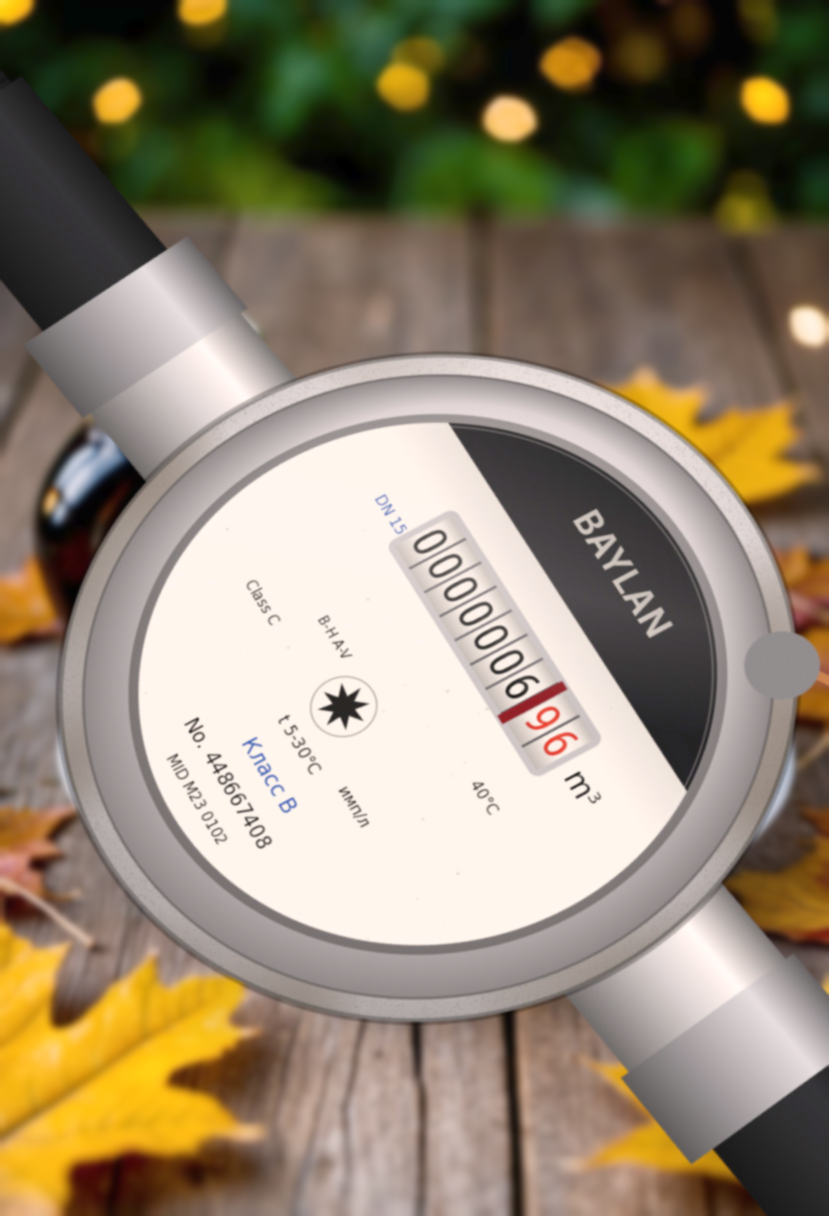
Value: 6.96 m³
